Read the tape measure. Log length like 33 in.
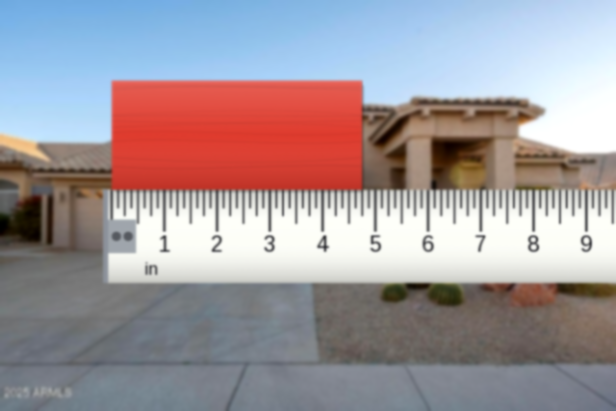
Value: 4.75 in
